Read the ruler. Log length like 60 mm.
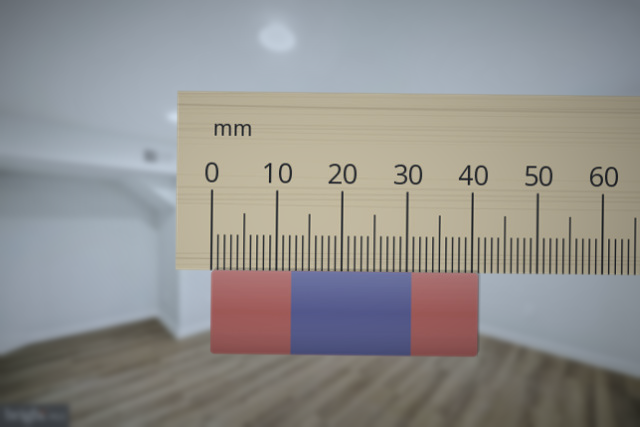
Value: 41 mm
